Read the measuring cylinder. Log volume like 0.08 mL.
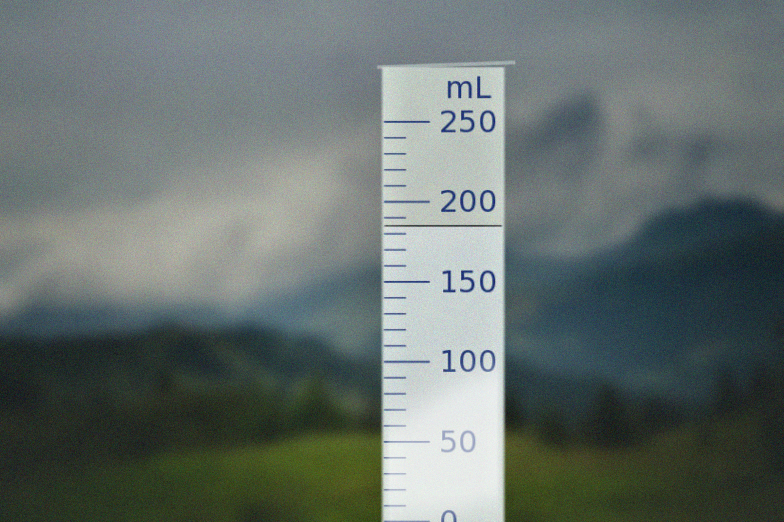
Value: 185 mL
